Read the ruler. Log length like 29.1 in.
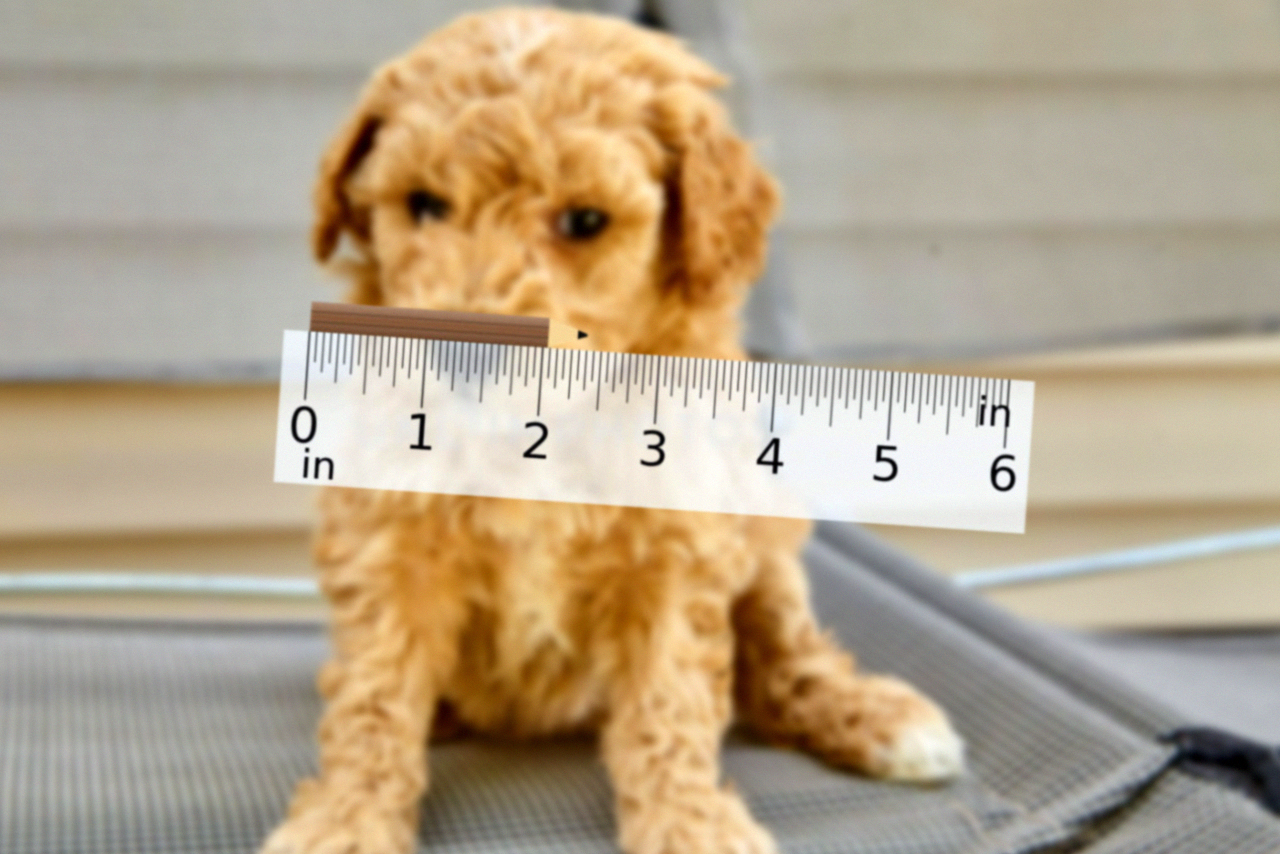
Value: 2.375 in
